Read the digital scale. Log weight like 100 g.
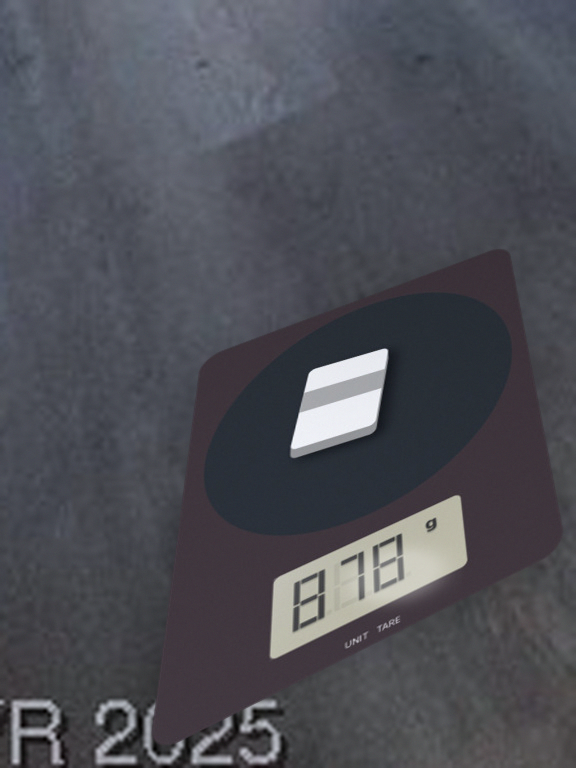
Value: 878 g
